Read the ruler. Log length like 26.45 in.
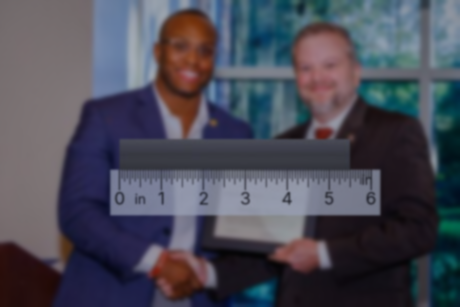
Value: 5.5 in
